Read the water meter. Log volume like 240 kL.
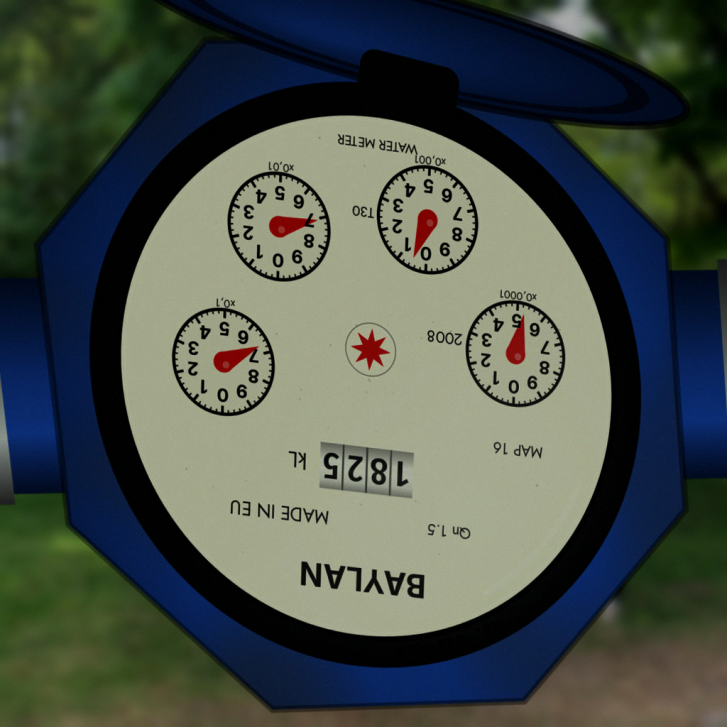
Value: 1825.6705 kL
